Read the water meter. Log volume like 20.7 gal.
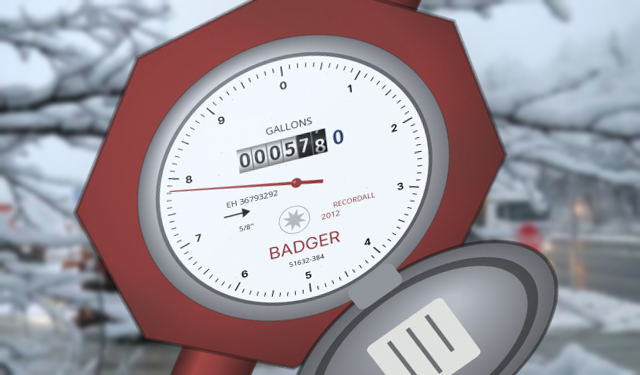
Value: 5777.8 gal
